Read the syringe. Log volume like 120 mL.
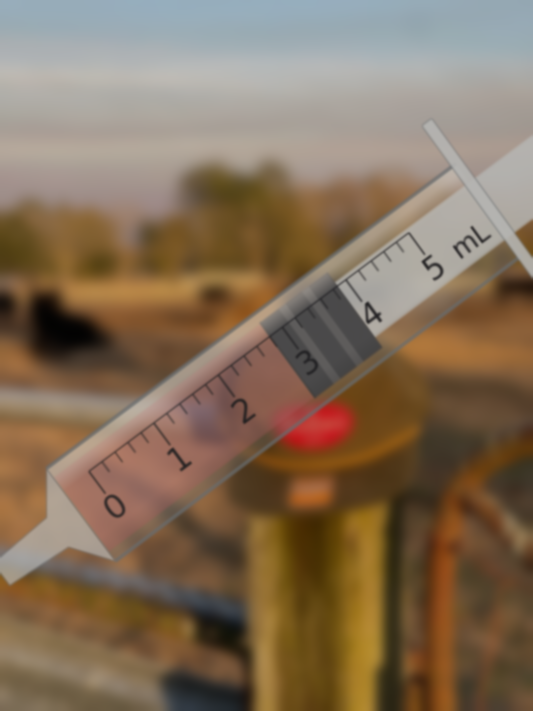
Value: 2.8 mL
